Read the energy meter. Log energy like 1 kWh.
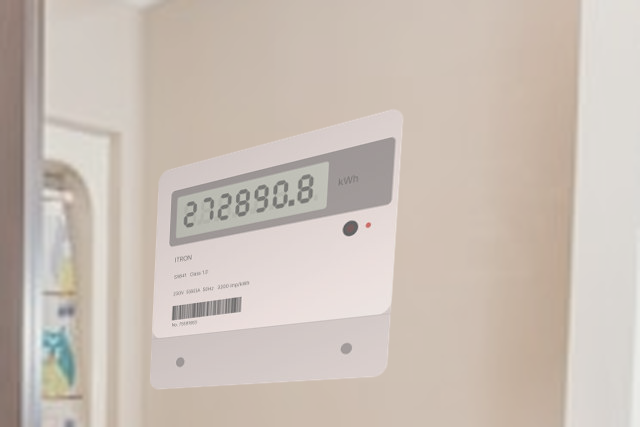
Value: 272890.8 kWh
